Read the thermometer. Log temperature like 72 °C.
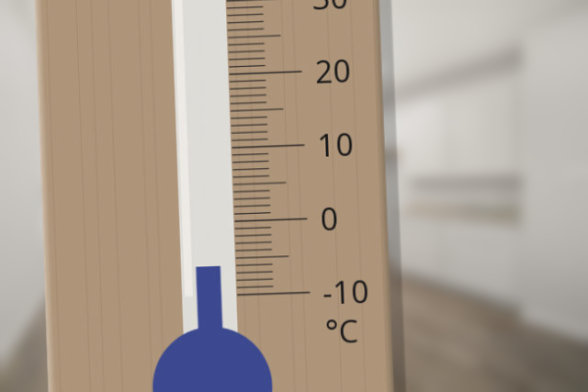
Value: -6 °C
